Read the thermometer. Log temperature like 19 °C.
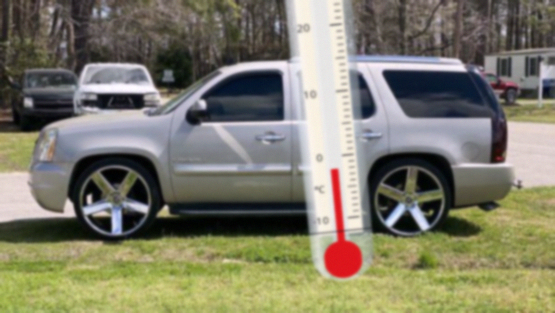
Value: -2 °C
